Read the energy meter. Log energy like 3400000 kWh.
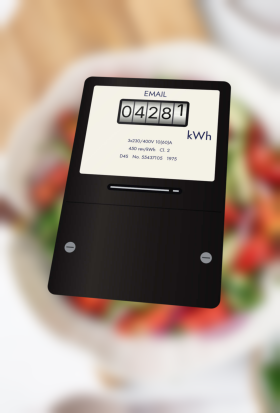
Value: 4281 kWh
